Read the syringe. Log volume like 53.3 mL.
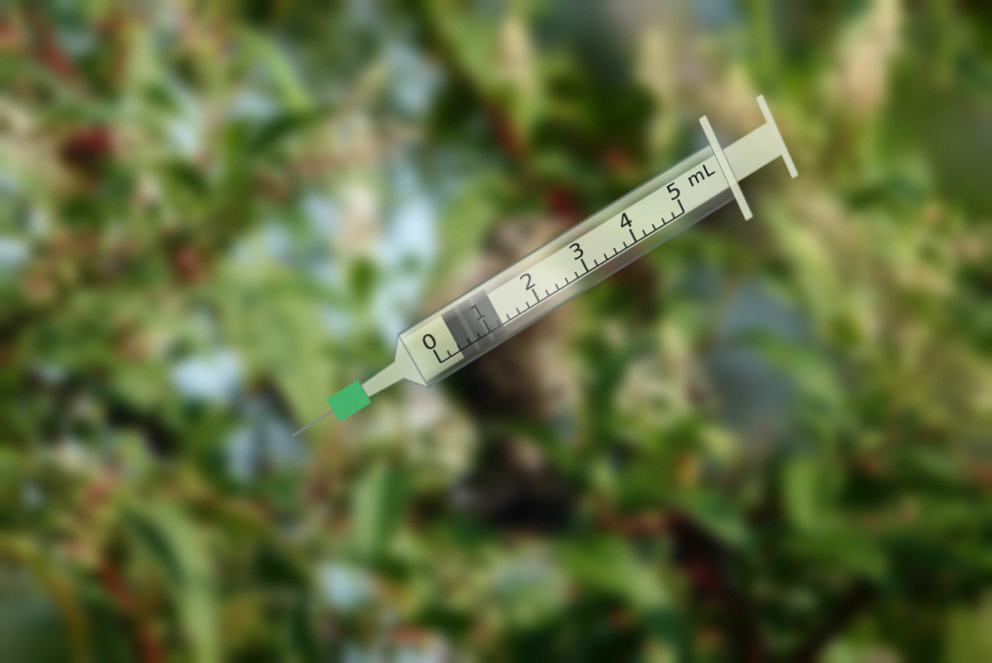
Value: 0.4 mL
